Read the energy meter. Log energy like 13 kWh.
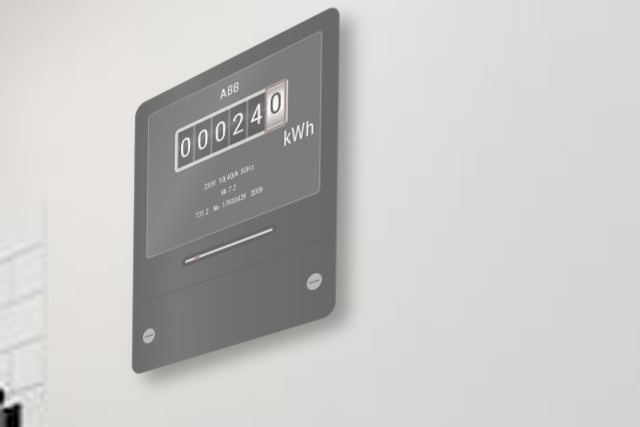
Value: 24.0 kWh
